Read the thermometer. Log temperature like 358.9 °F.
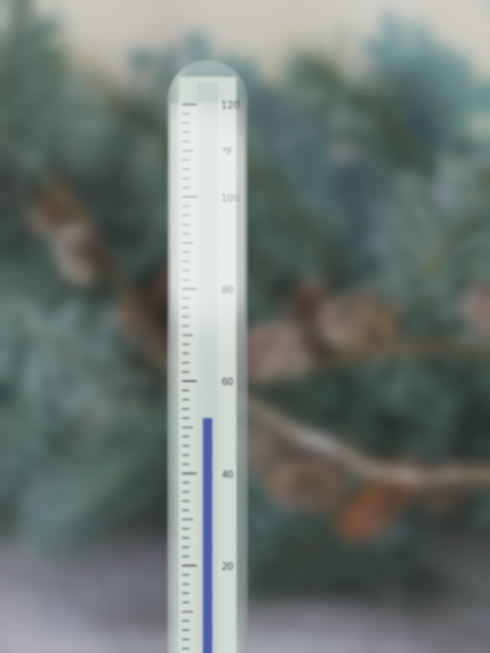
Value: 52 °F
